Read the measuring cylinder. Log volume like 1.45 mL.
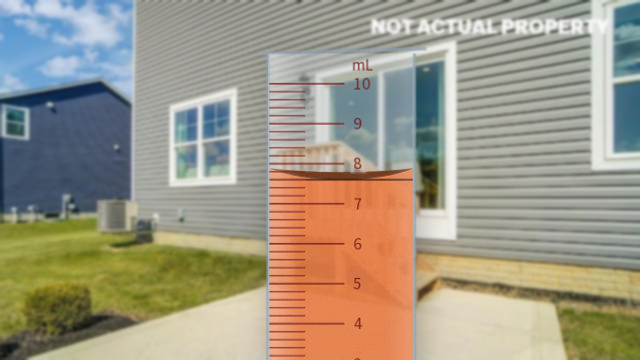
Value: 7.6 mL
